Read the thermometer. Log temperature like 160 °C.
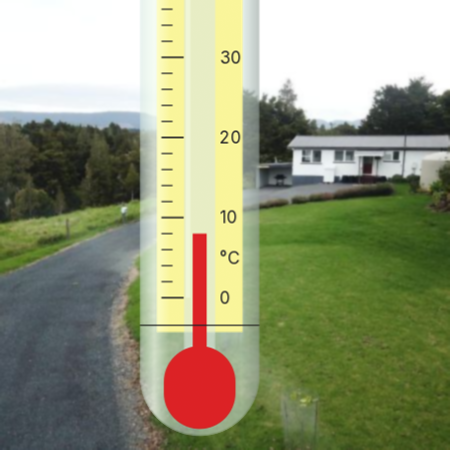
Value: 8 °C
